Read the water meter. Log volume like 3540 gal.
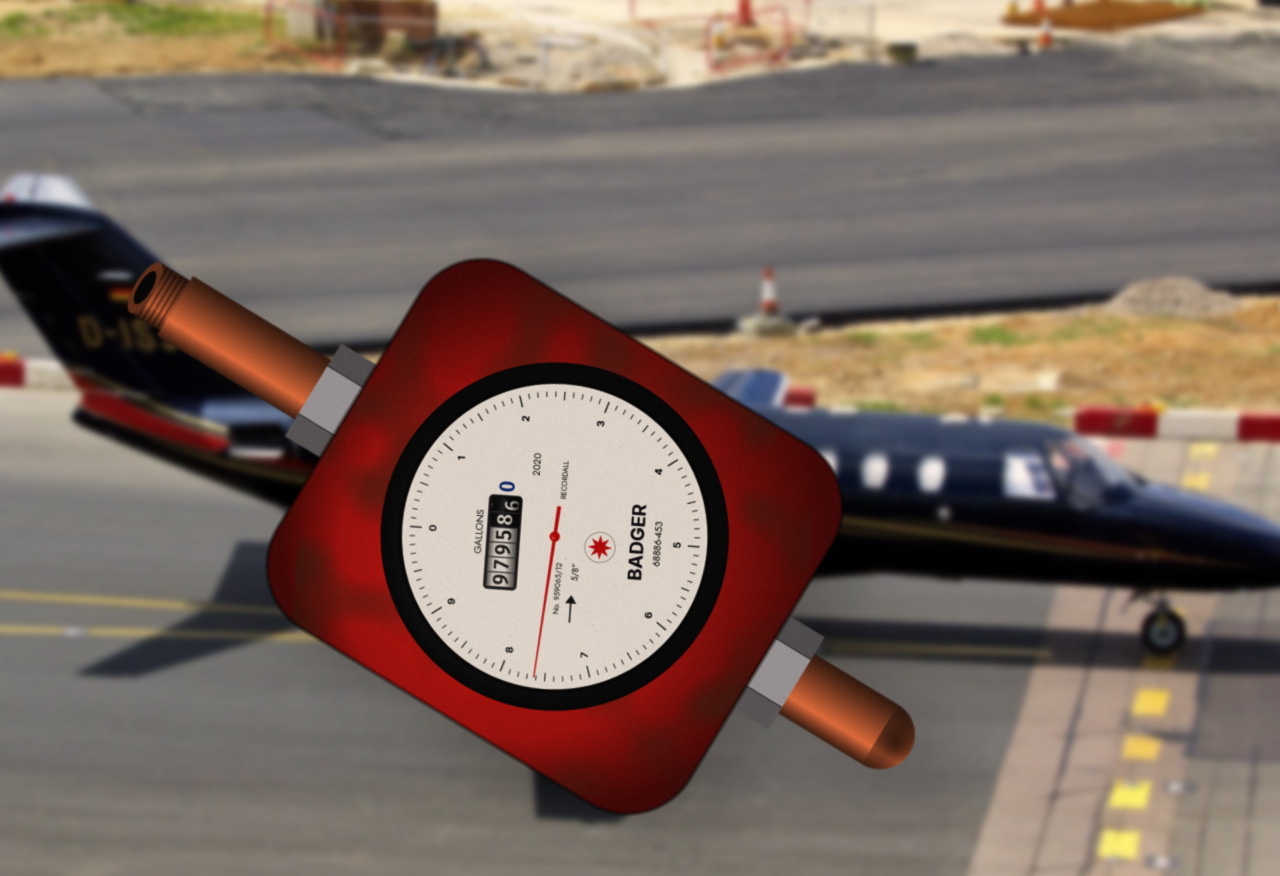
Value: 9795857.6 gal
